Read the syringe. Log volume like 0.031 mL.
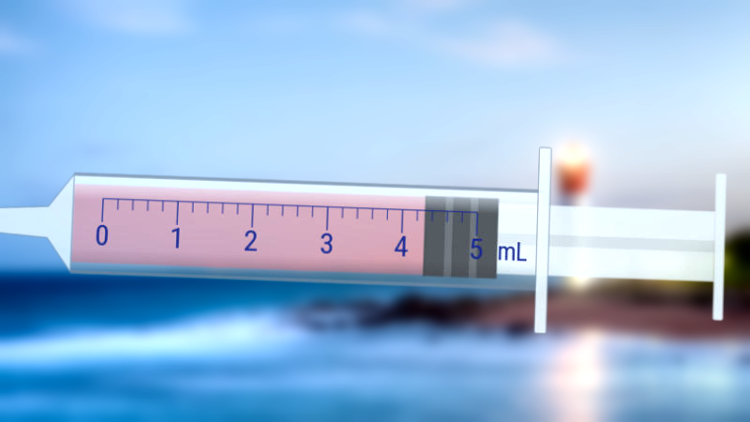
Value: 4.3 mL
